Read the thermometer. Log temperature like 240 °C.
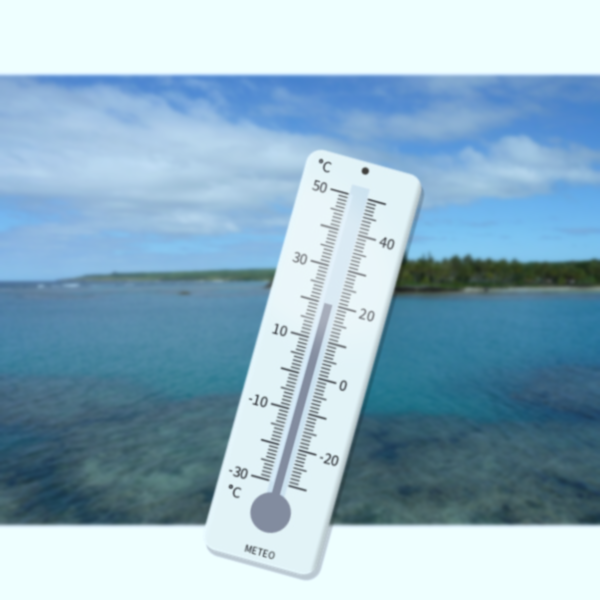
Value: 20 °C
